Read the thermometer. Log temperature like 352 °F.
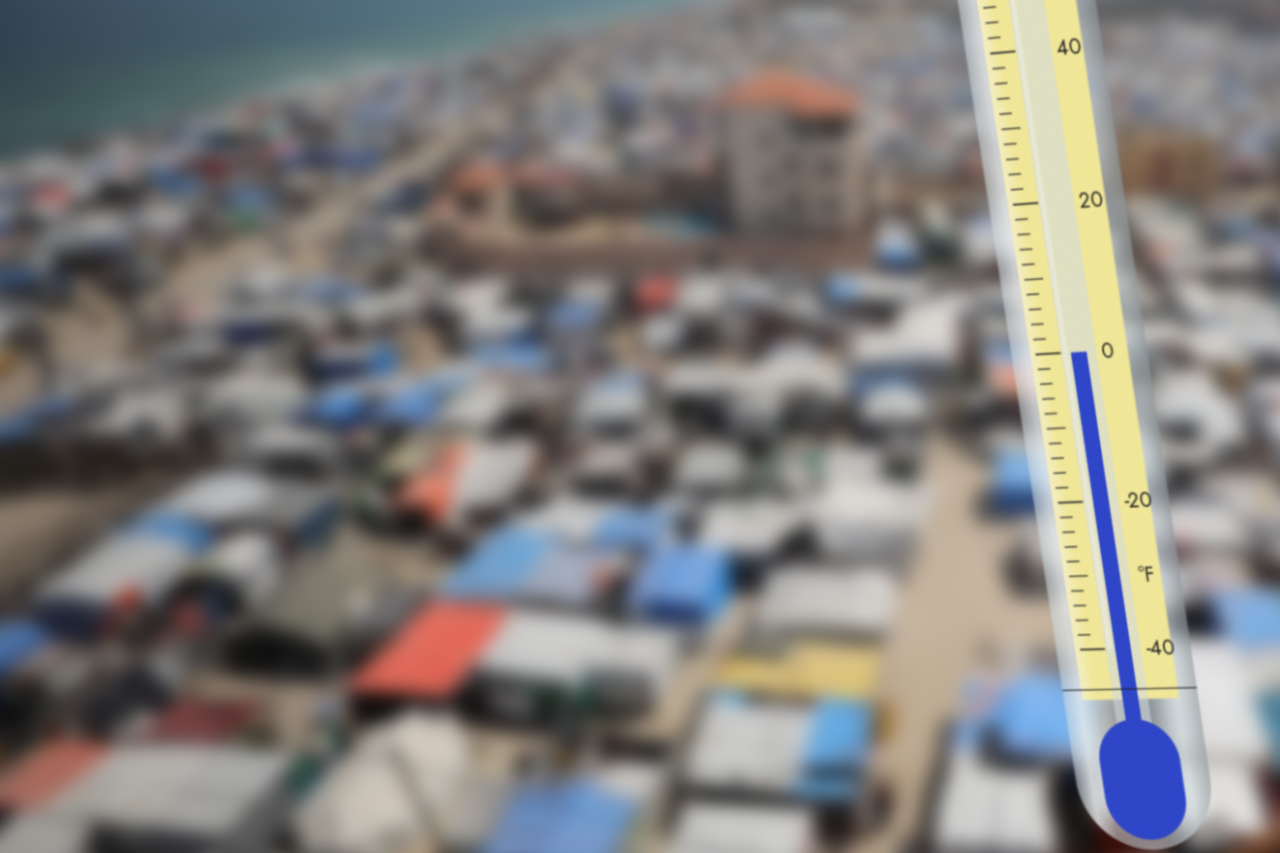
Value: 0 °F
